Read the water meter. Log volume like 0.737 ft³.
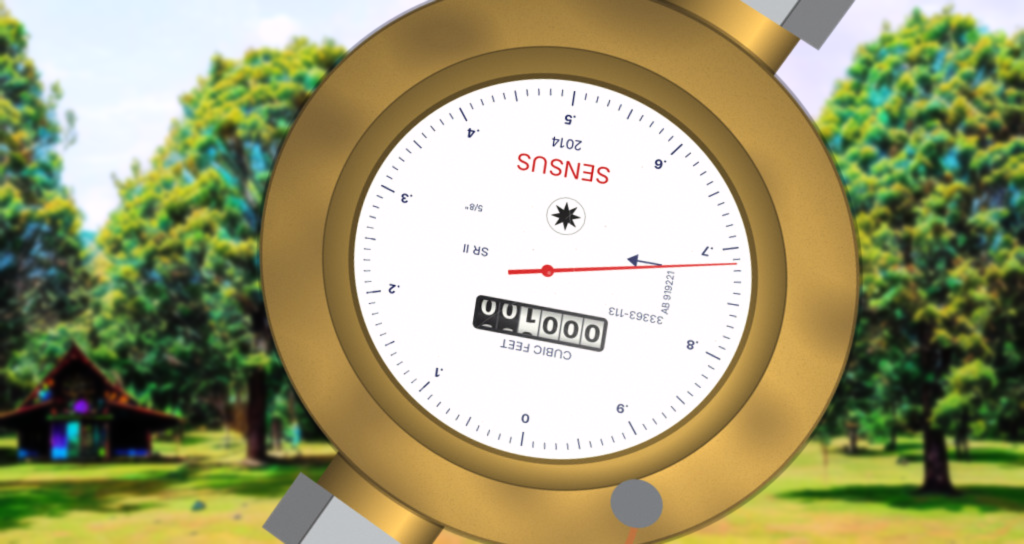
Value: 99.71 ft³
